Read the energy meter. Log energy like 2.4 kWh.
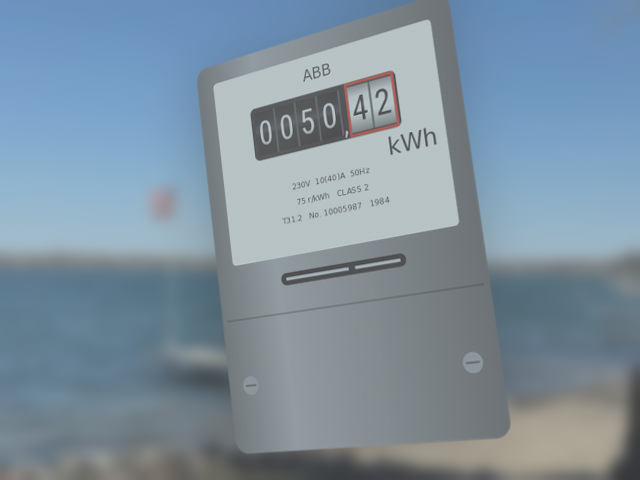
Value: 50.42 kWh
